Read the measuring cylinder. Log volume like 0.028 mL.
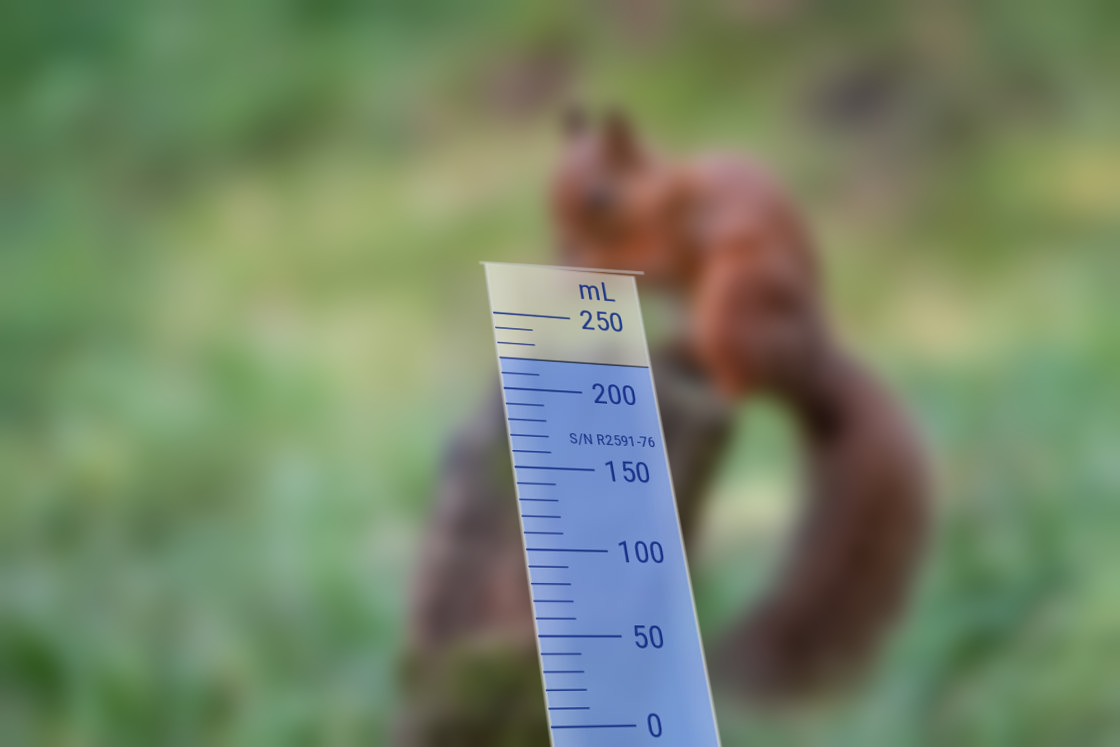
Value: 220 mL
